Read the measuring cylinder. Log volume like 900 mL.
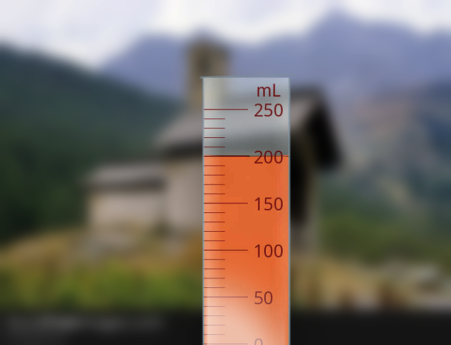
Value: 200 mL
